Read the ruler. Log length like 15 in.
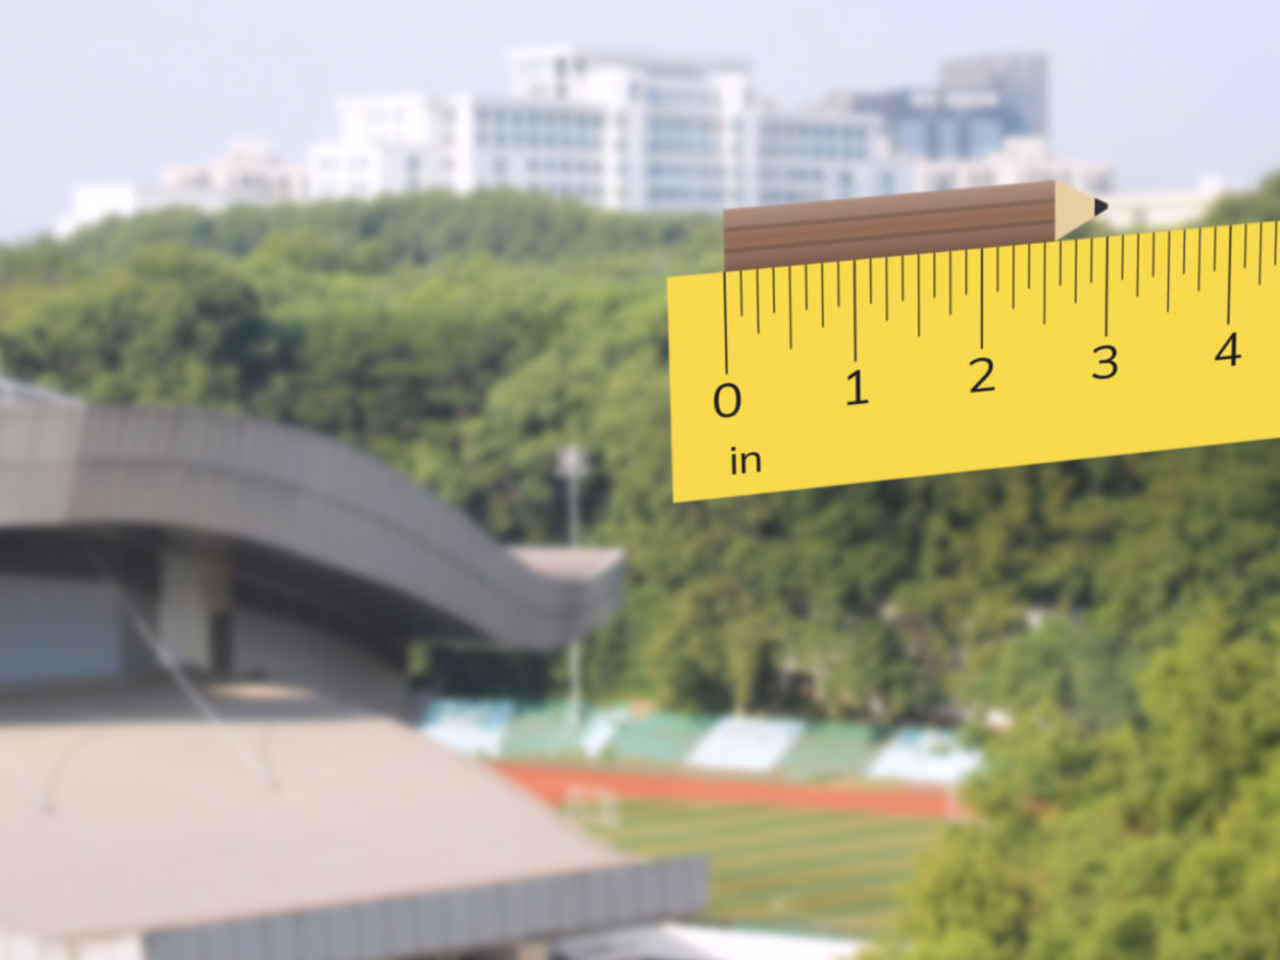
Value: 3 in
